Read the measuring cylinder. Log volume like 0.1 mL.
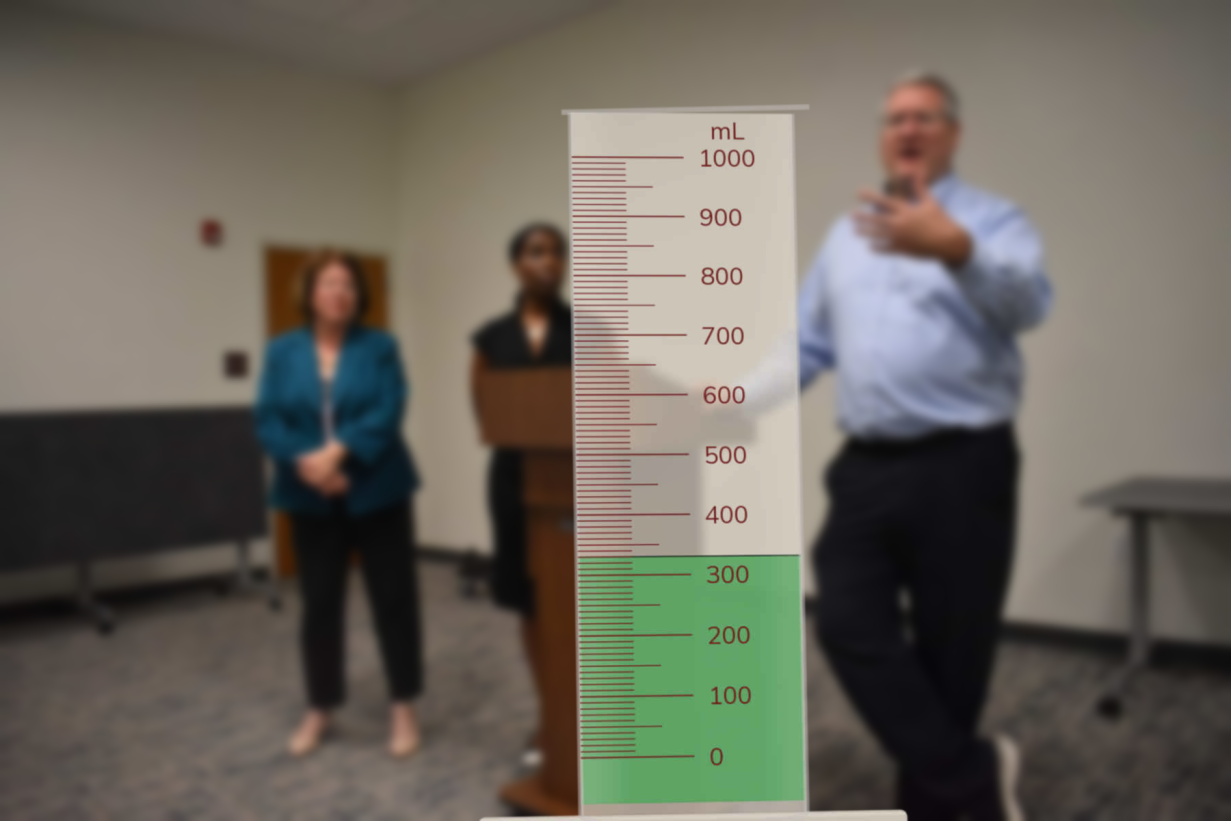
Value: 330 mL
